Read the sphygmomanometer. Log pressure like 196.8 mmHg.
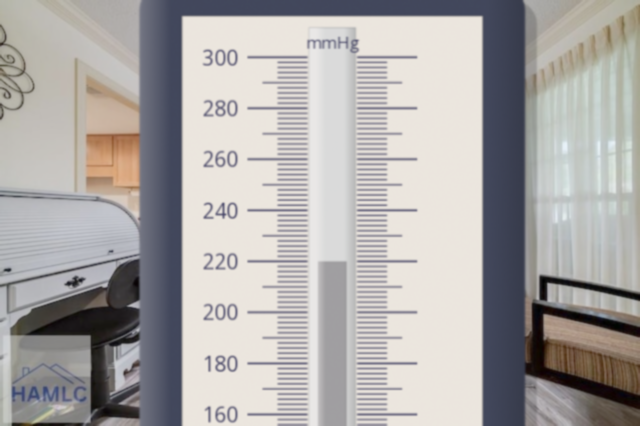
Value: 220 mmHg
